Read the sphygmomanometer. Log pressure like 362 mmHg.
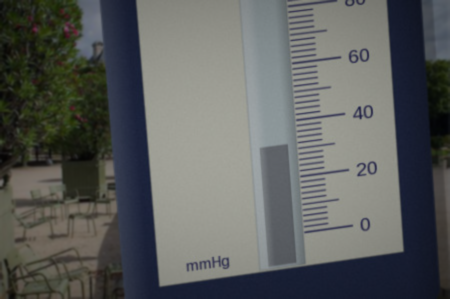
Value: 32 mmHg
